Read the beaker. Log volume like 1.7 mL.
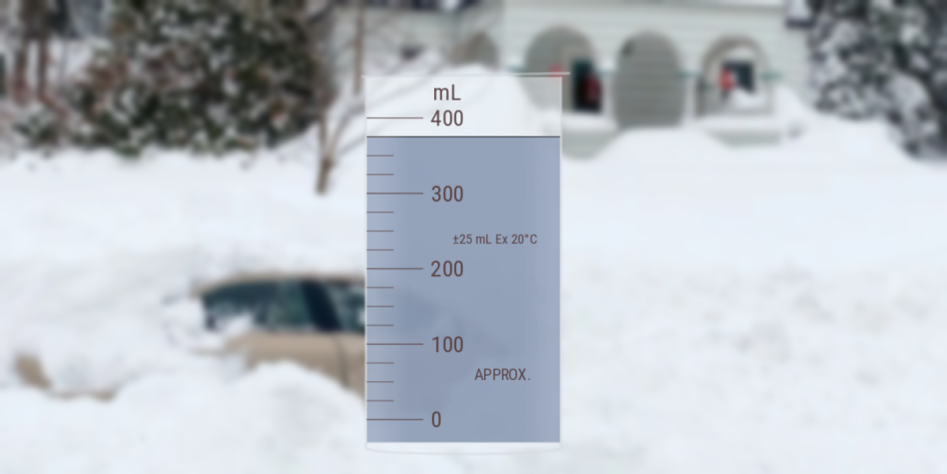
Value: 375 mL
